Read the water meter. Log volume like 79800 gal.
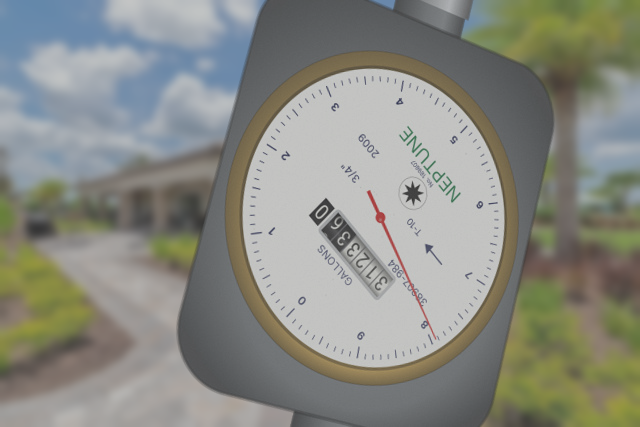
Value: 3123357.9 gal
